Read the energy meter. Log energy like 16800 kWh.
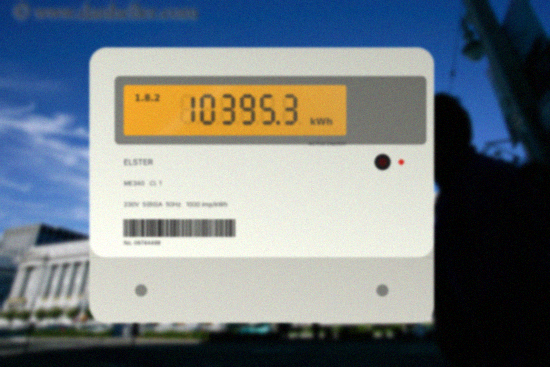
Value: 10395.3 kWh
